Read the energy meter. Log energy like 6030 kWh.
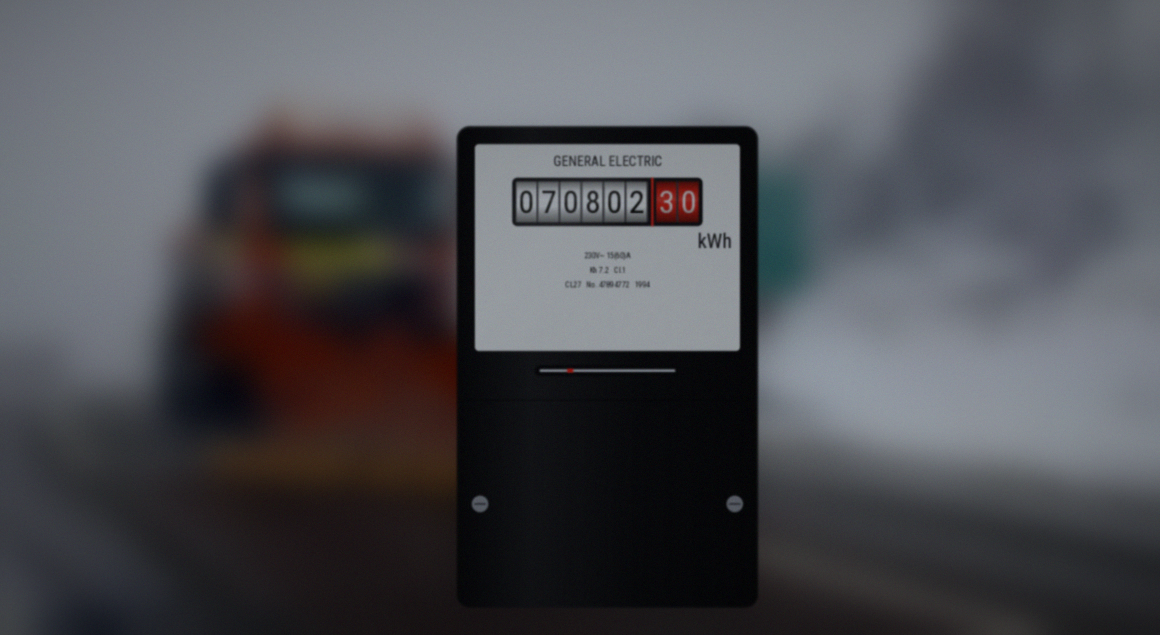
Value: 70802.30 kWh
